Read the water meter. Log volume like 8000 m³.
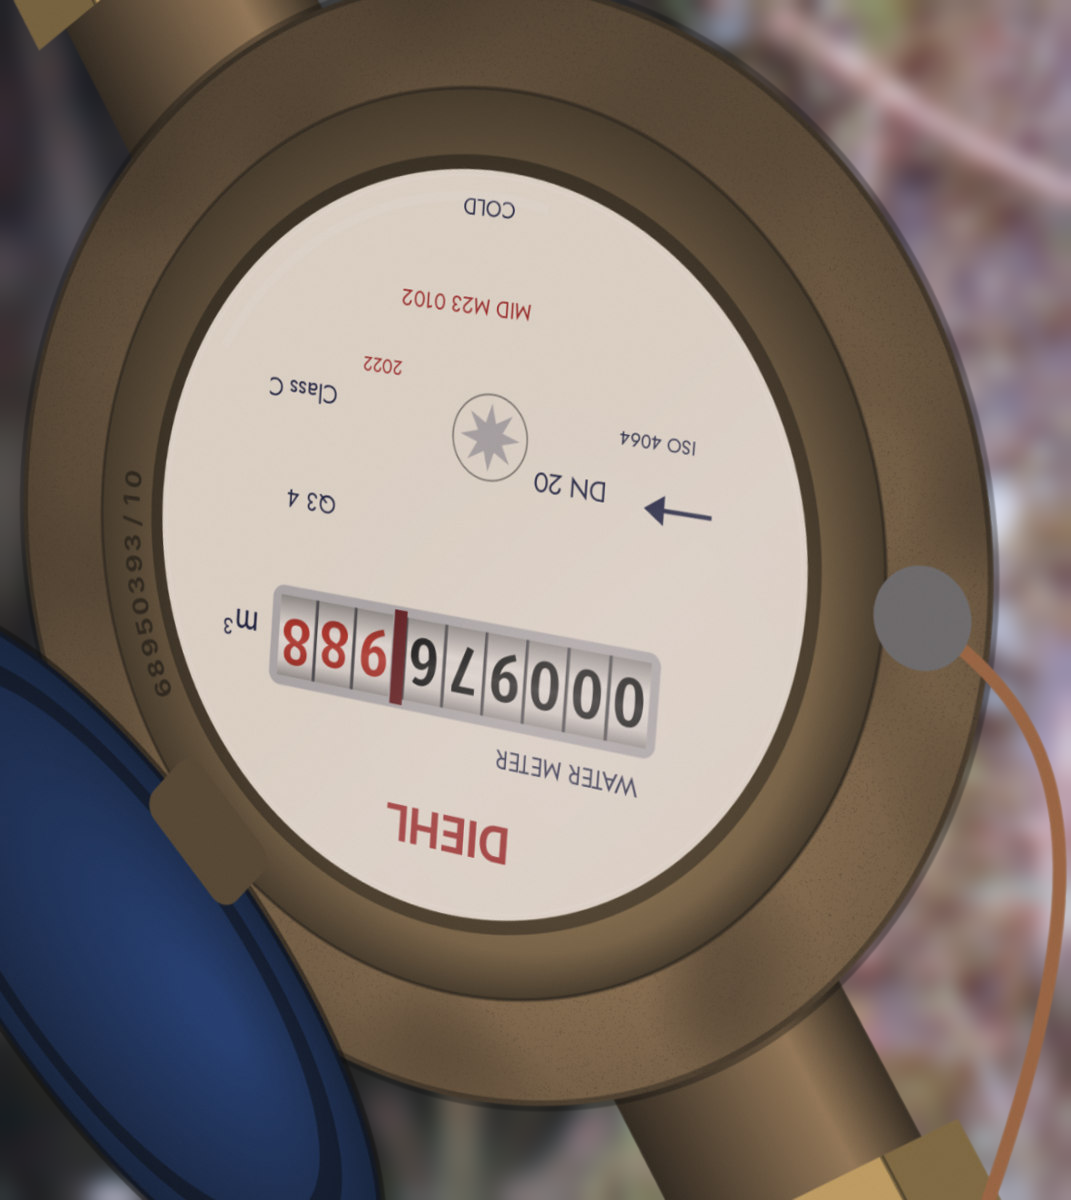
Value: 976.988 m³
